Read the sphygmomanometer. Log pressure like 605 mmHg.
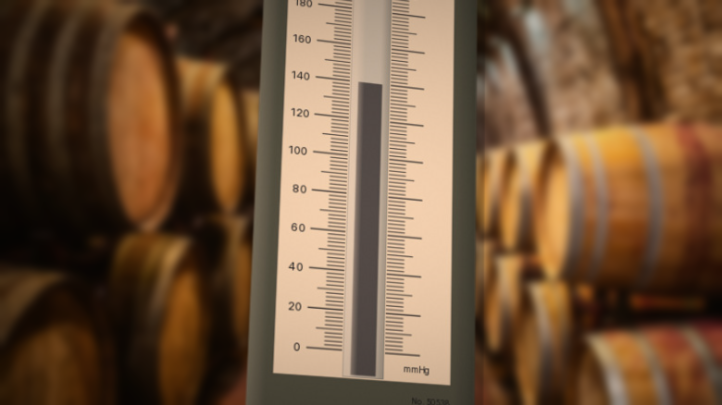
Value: 140 mmHg
